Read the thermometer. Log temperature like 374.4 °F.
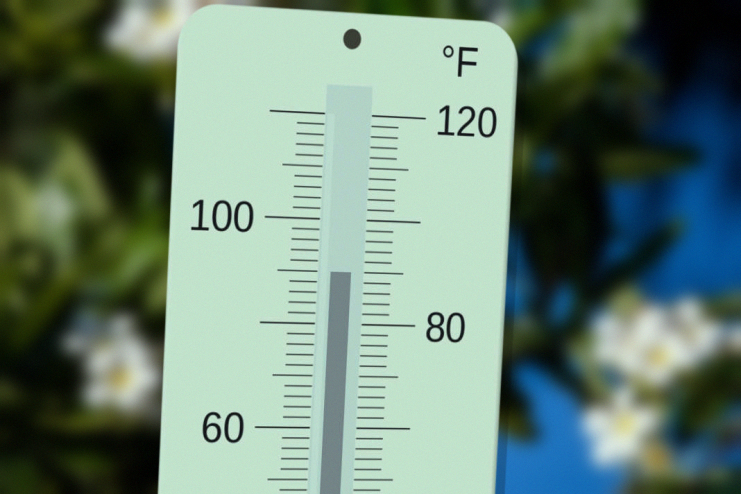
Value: 90 °F
